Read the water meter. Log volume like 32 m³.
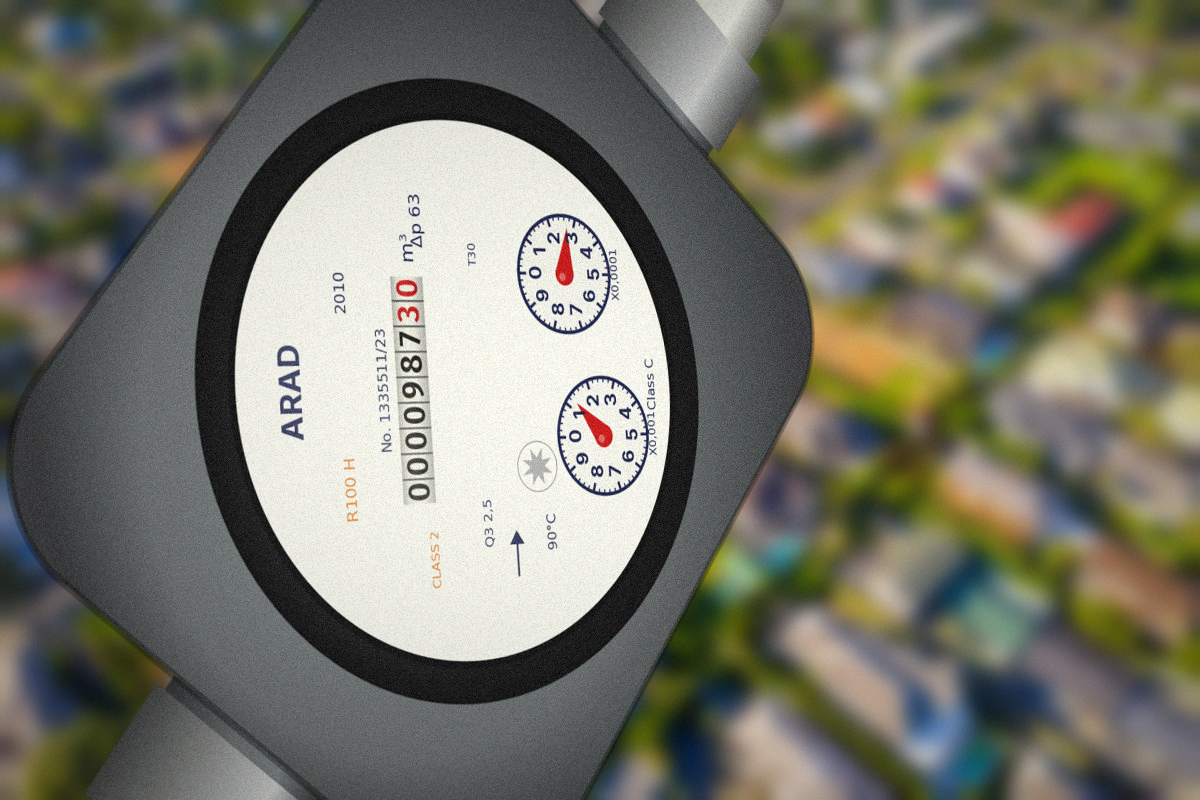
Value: 987.3012 m³
